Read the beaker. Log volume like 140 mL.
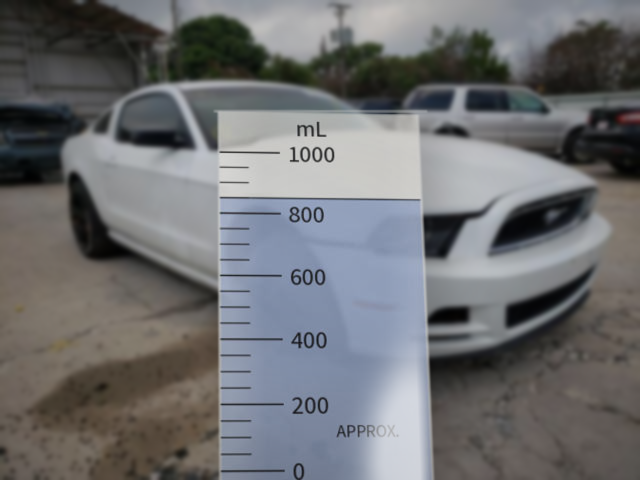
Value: 850 mL
